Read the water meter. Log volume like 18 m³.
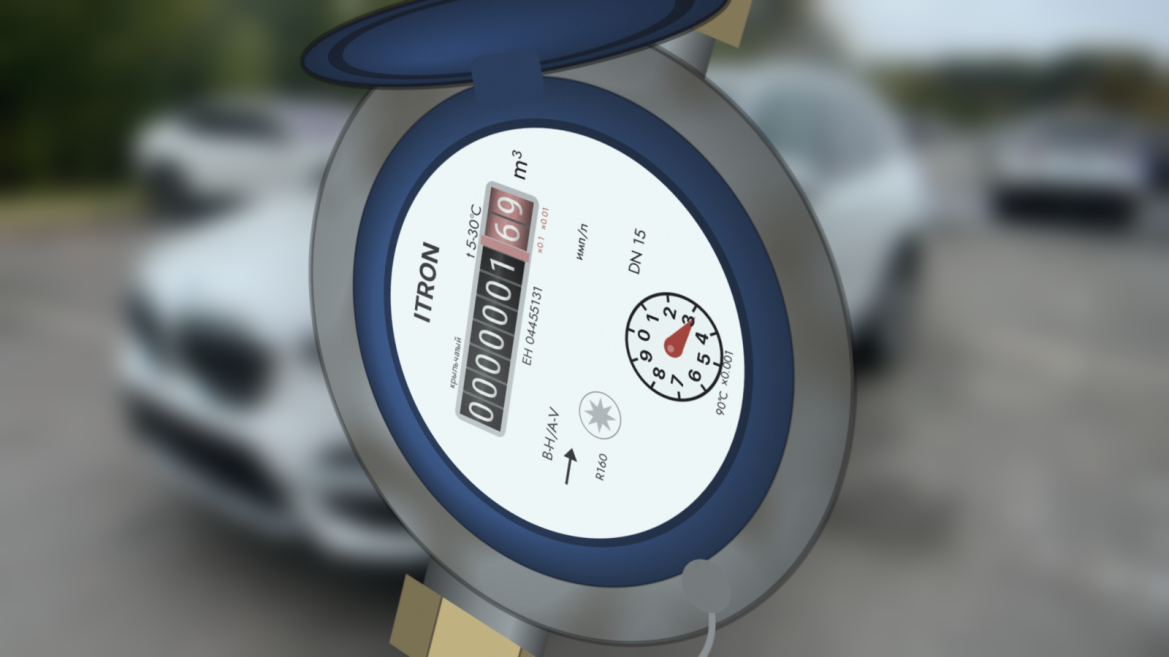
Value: 1.693 m³
